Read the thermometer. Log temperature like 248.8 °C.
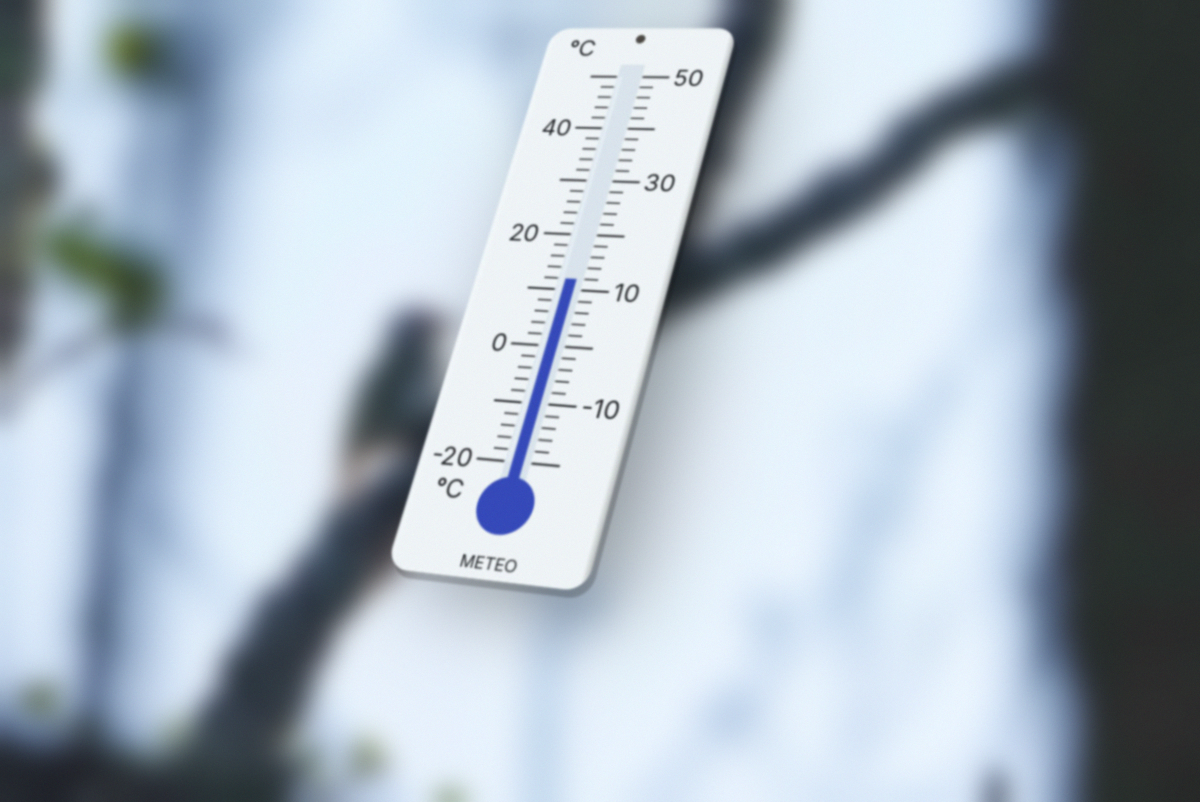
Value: 12 °C
